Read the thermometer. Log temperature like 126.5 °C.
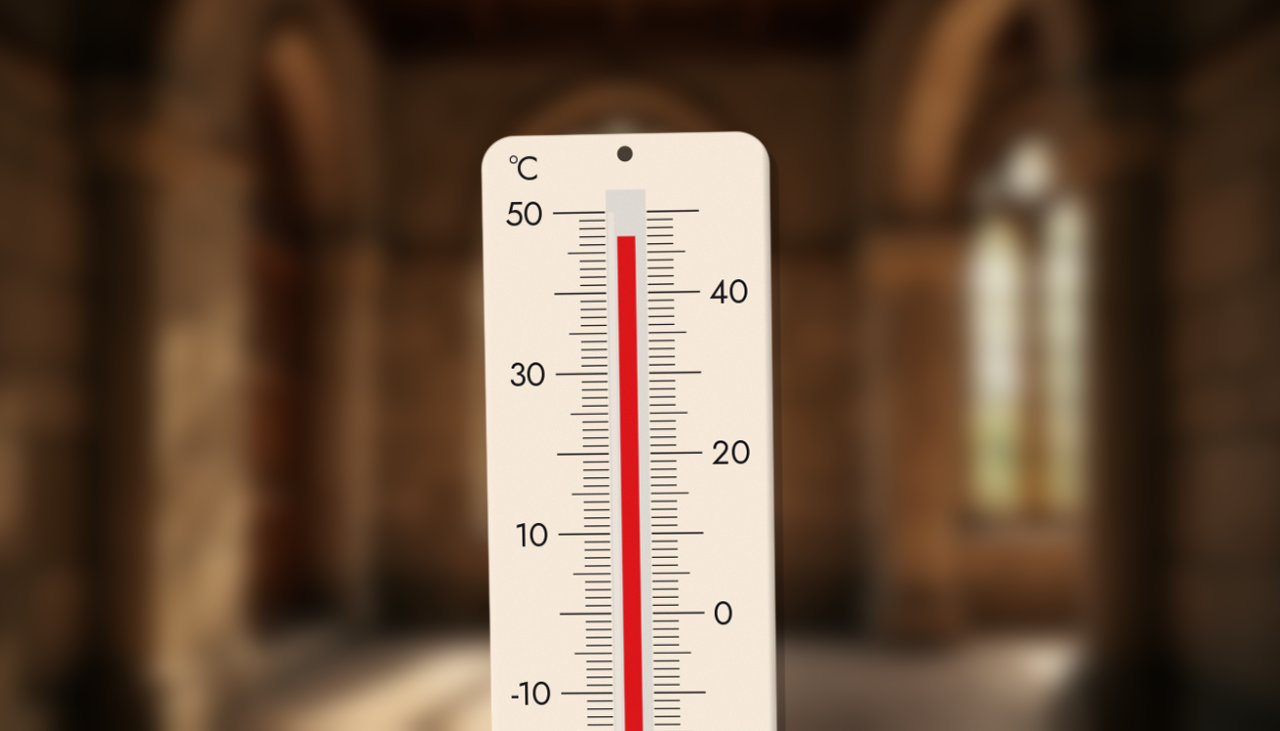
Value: 47 °C
